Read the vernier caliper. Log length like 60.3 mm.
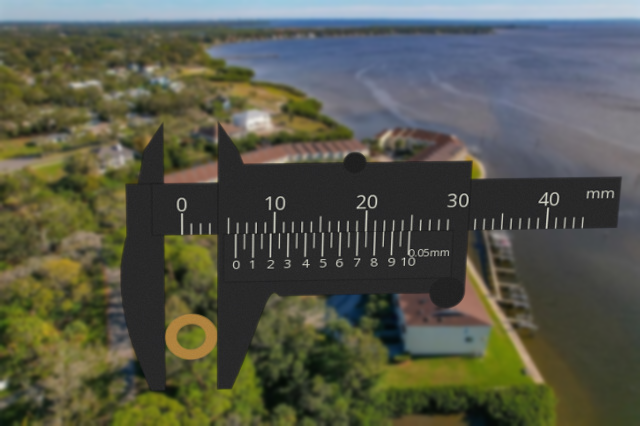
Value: 5.8 mm
